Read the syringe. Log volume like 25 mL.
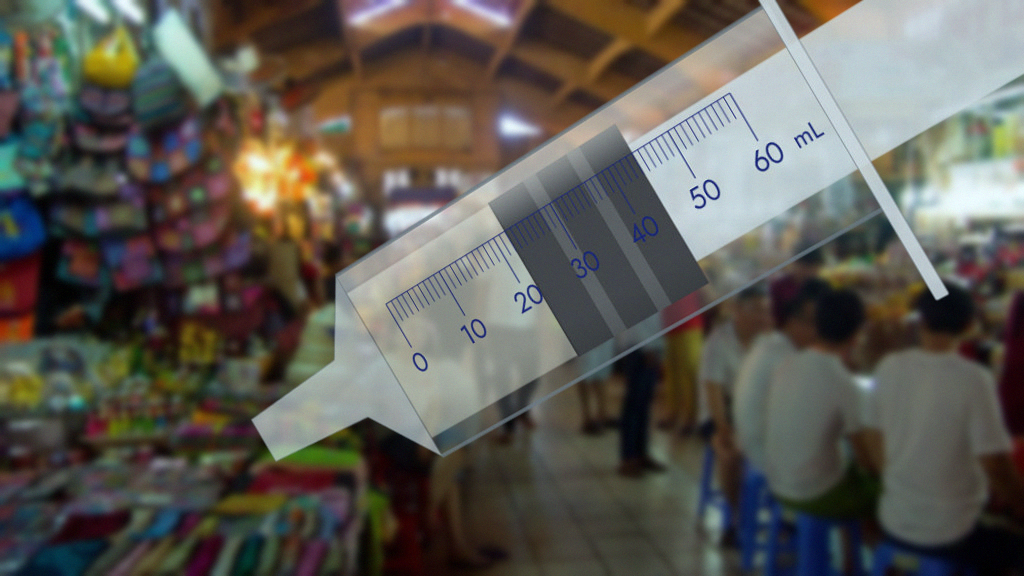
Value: 22 mL
